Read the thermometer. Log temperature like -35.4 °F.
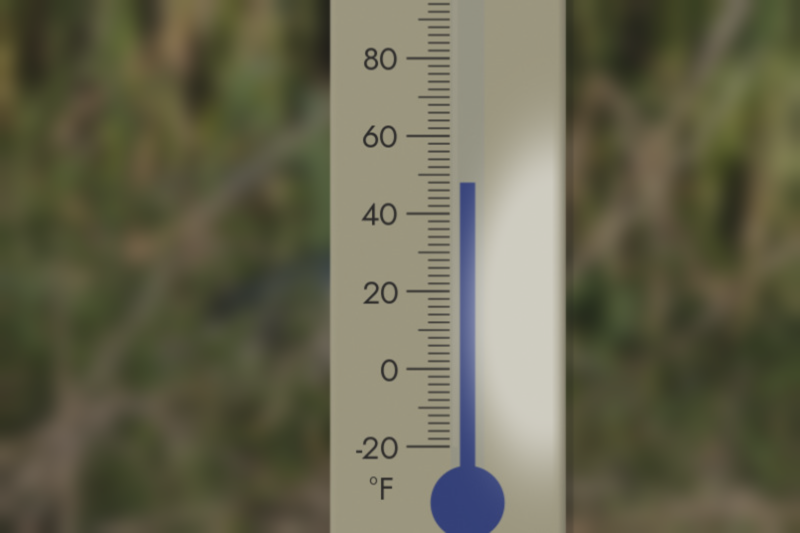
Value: 48 °F
